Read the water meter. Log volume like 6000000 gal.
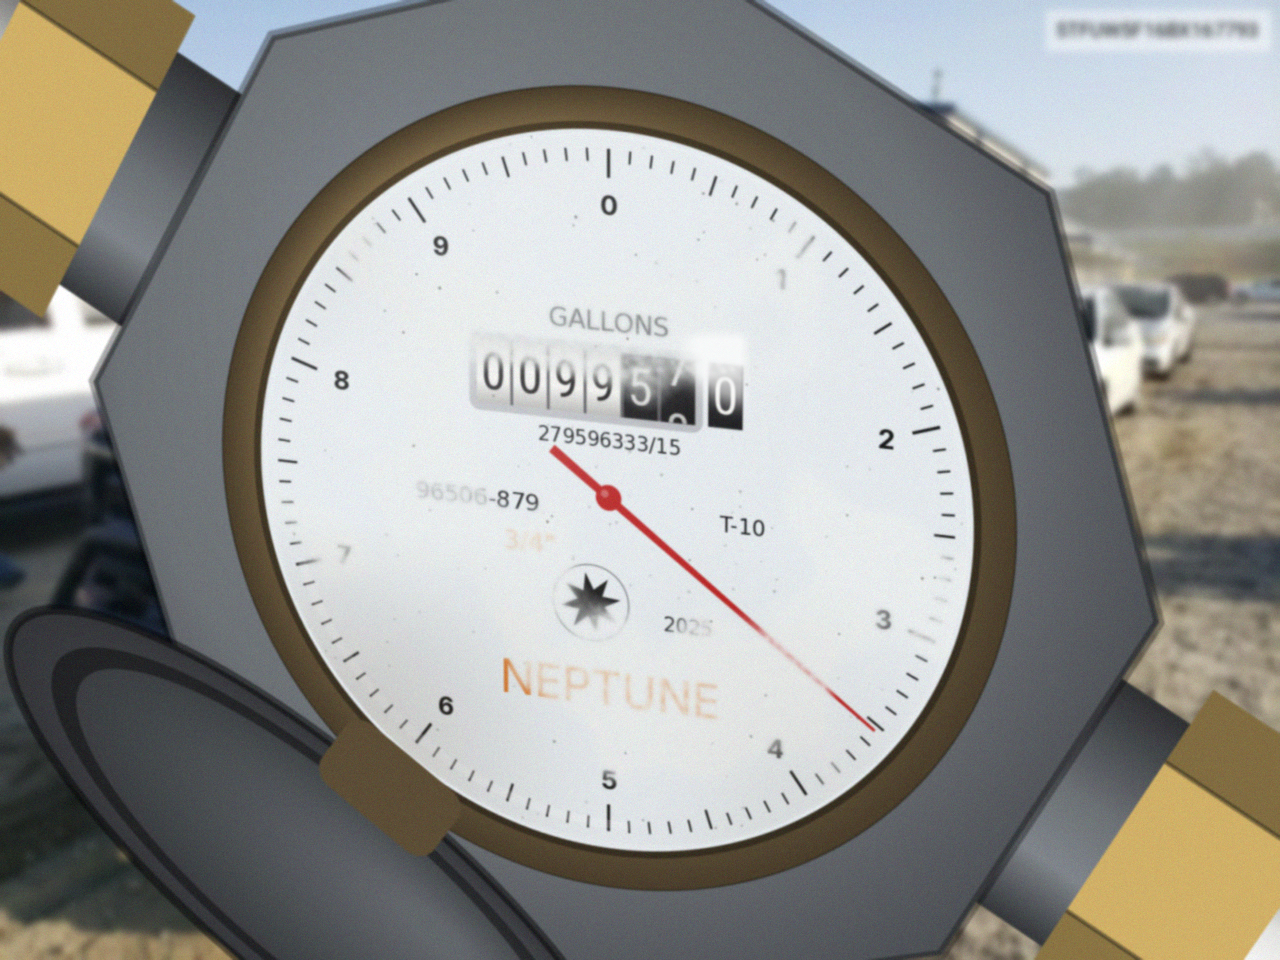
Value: 99573.5 gal
